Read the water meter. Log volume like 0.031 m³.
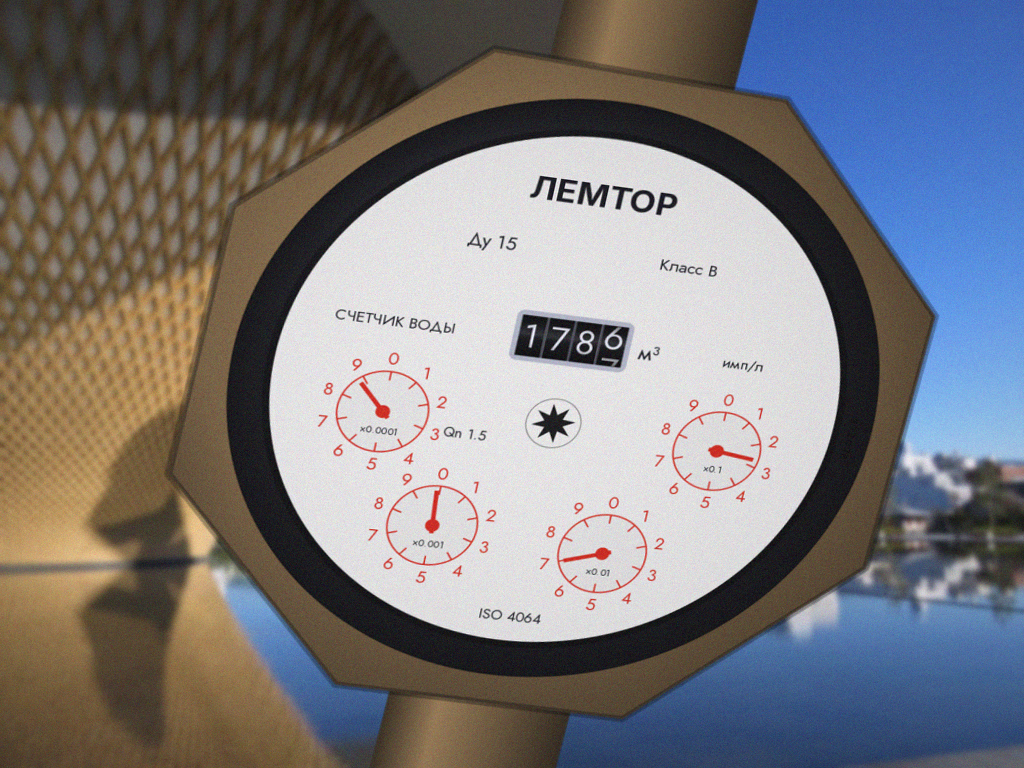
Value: 1786.2698 m³
